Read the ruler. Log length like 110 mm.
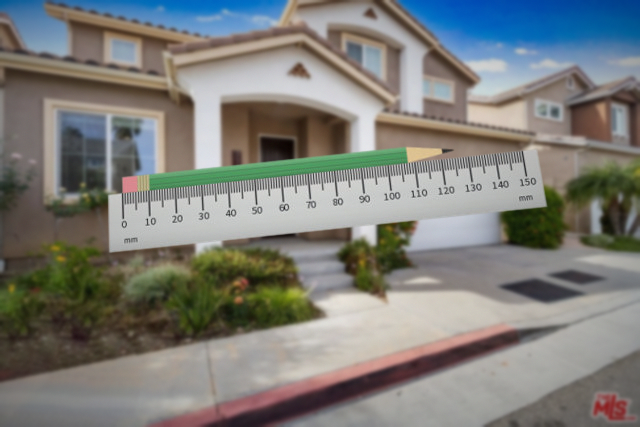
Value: 125 mm
